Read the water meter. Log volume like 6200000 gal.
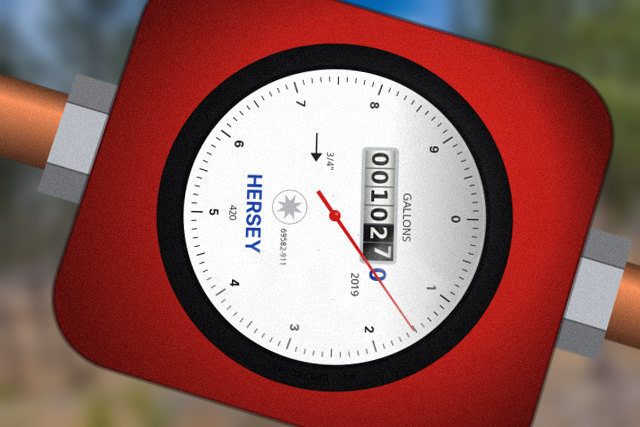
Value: 10271.5 gal
